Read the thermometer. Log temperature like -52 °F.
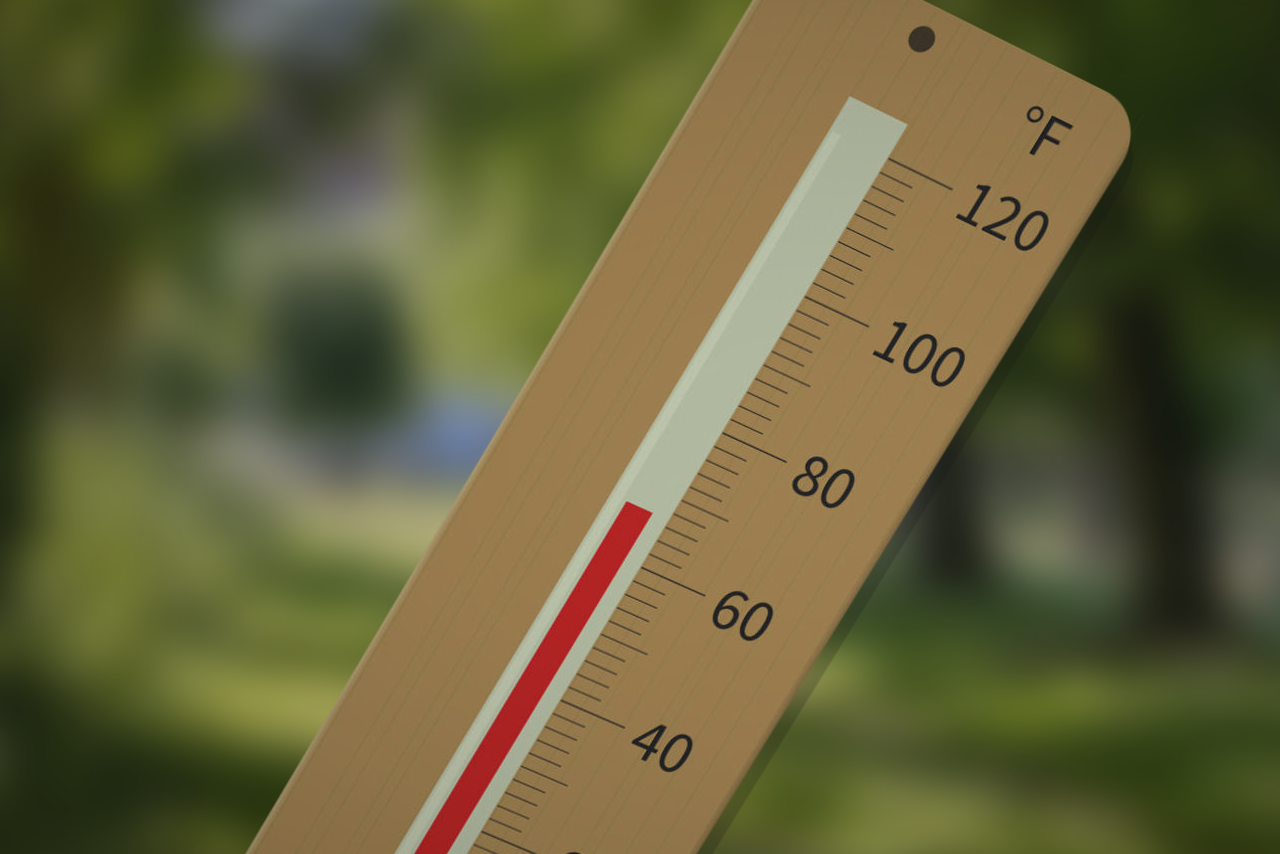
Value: 67 °F
